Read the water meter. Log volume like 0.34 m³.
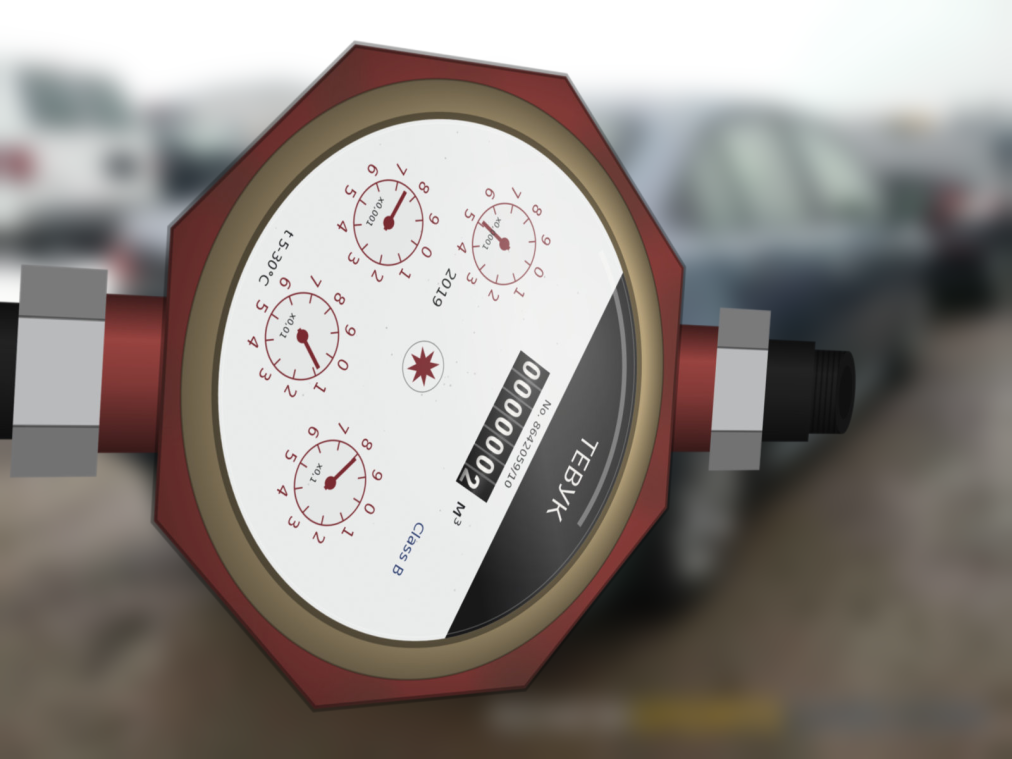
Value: 1.8075 m³
